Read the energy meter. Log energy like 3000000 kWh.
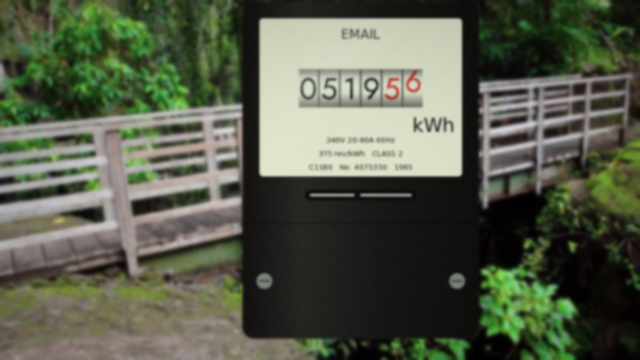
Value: 519.56 kWh
